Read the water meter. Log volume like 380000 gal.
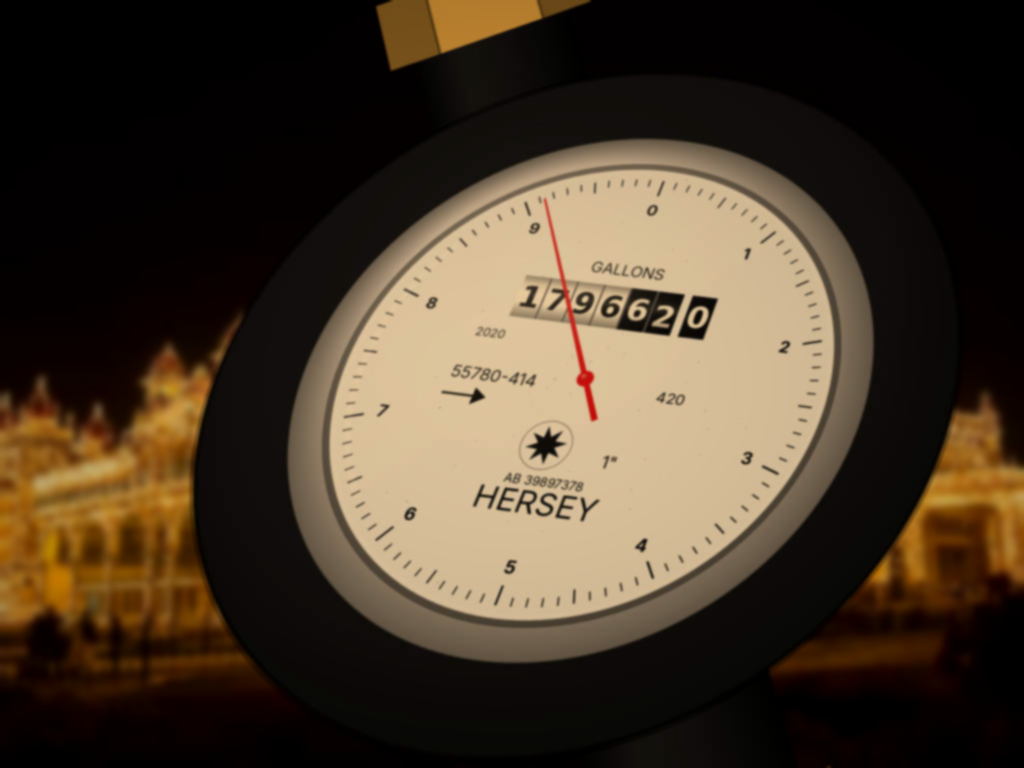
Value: 1796619.1 gal
